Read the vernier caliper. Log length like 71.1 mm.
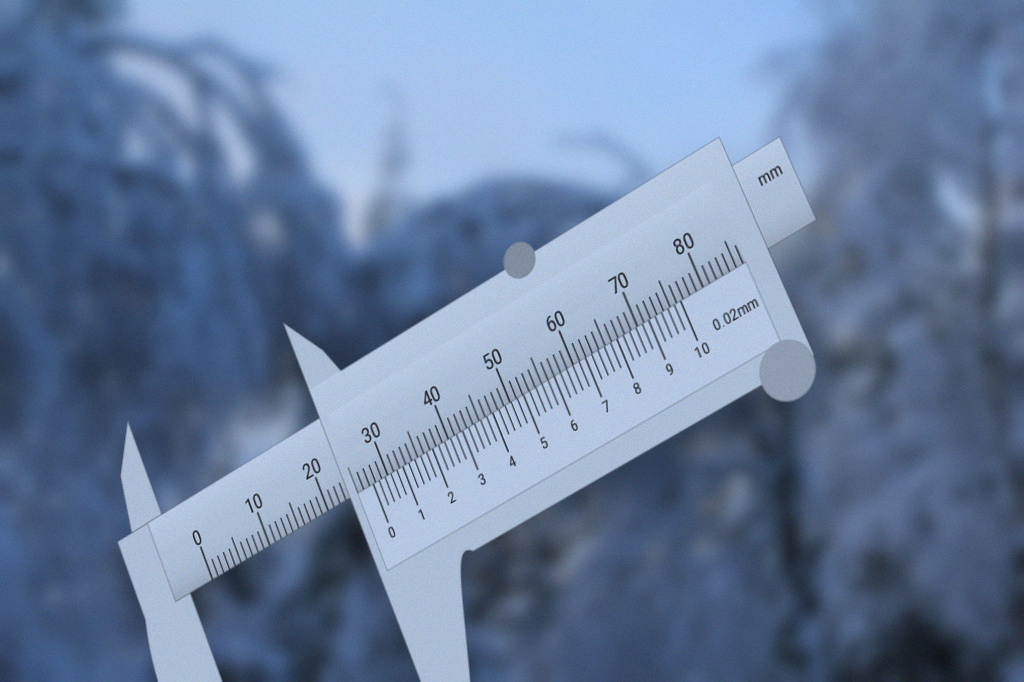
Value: 27.6 mm
